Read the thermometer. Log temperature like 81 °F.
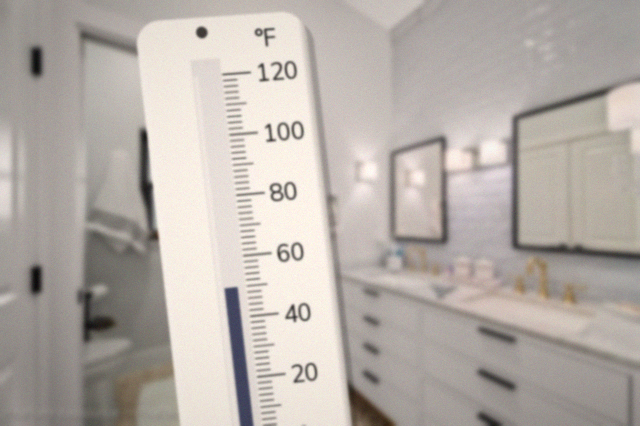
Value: 50 °F
